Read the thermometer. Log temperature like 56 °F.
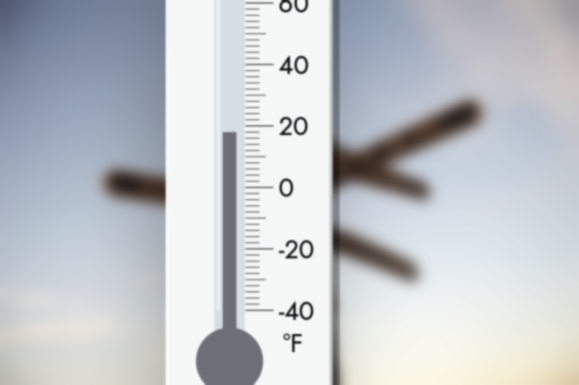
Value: 18 °F
